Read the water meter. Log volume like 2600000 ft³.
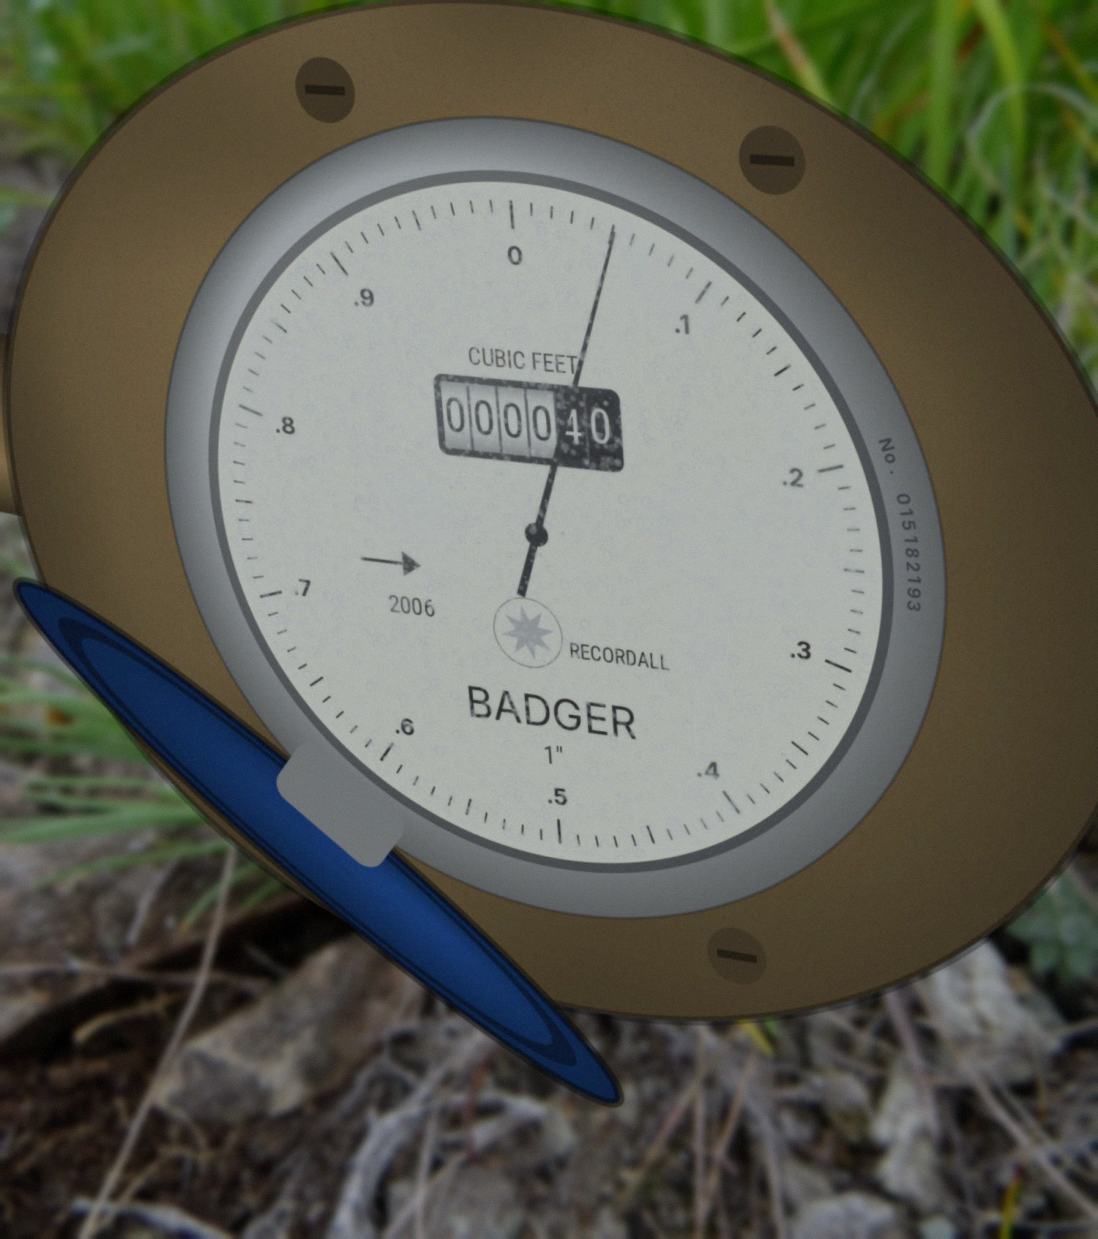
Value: 40.05 ft³
